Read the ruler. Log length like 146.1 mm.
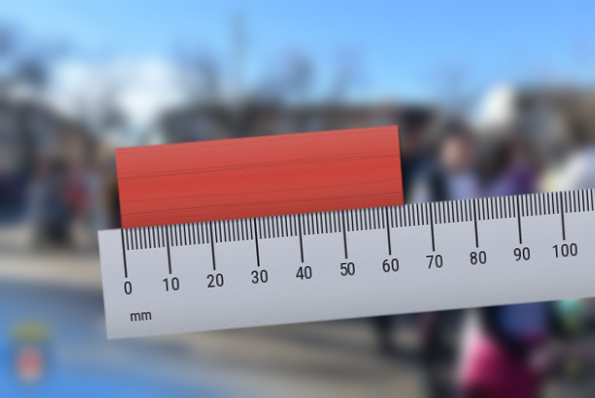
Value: 64 mm
